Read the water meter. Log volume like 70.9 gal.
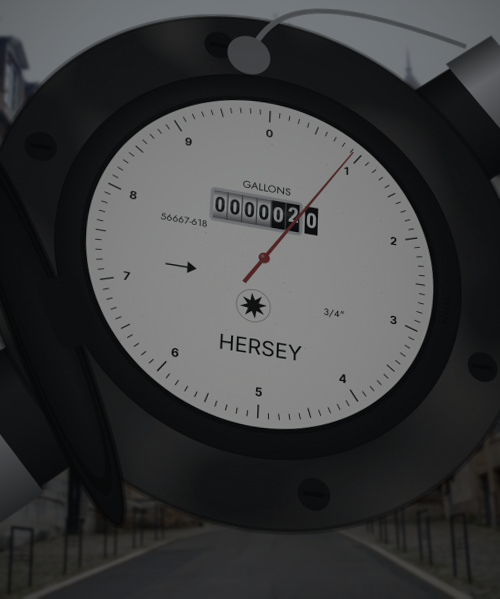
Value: 20.9 gal
